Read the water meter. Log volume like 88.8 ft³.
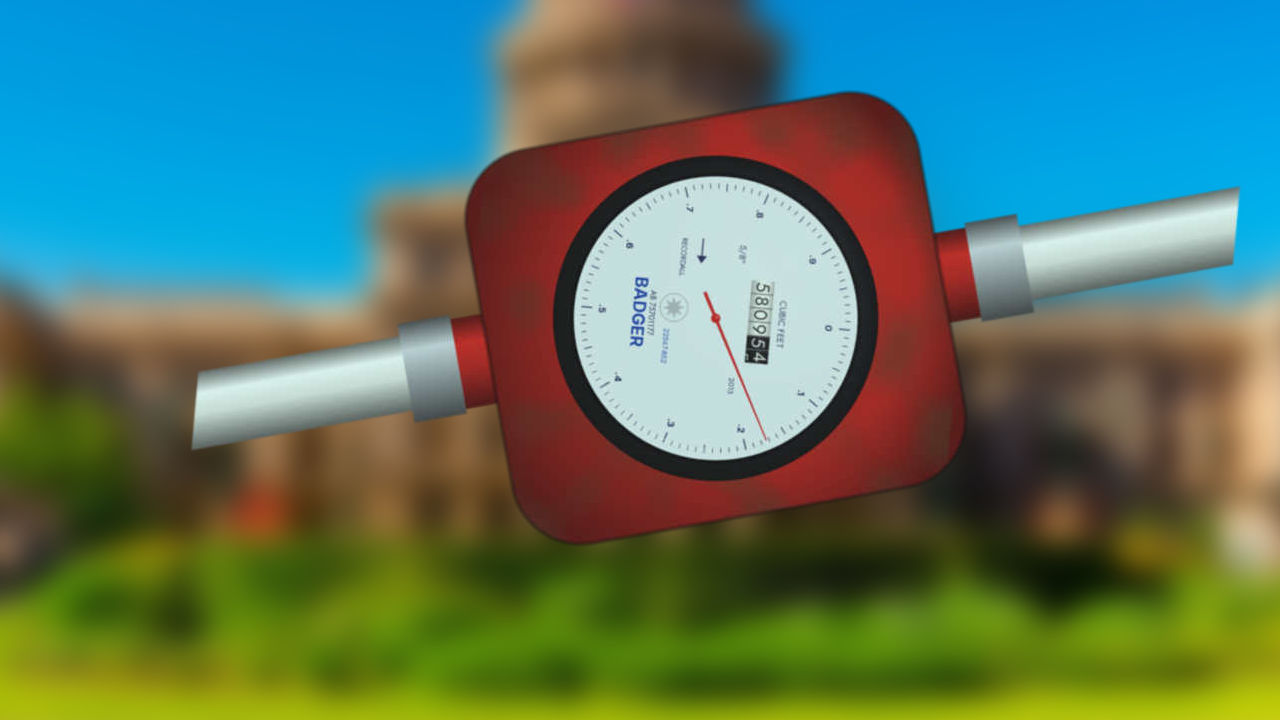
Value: 580954.17 ft³
